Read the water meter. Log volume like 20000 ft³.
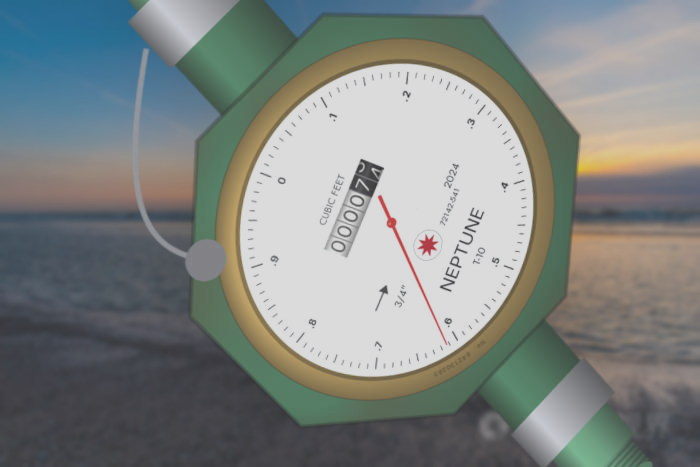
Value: 73.61 ft³
